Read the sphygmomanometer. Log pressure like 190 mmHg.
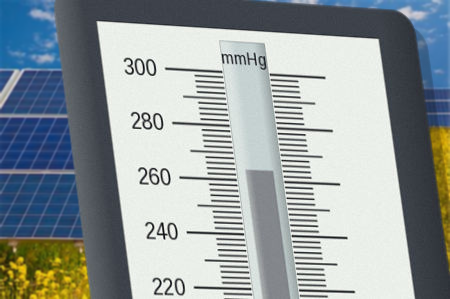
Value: 264 mmHg
